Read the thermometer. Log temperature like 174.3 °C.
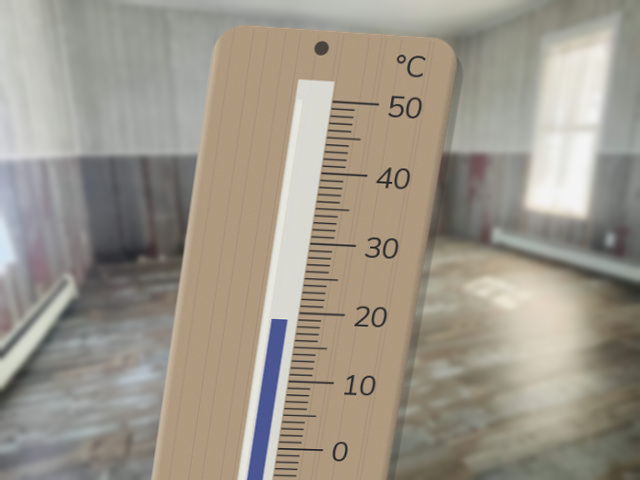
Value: 19 °C
